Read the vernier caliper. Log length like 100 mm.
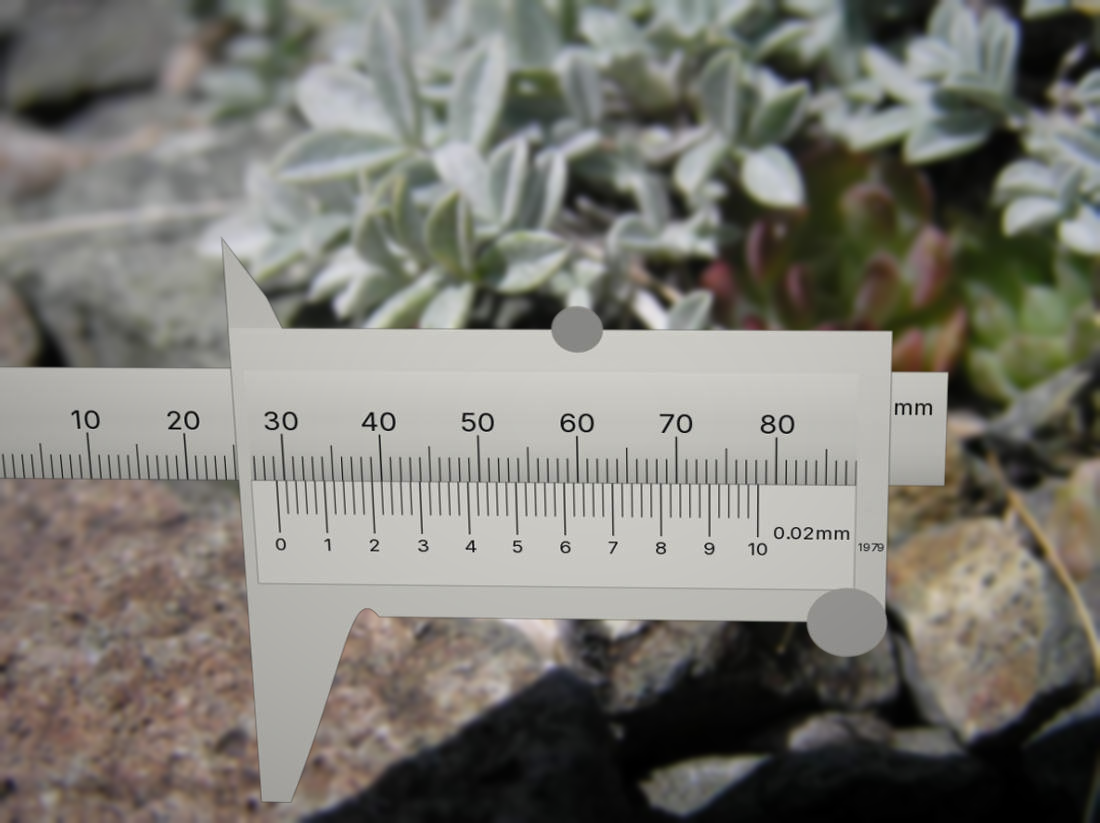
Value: 29.2 mm
